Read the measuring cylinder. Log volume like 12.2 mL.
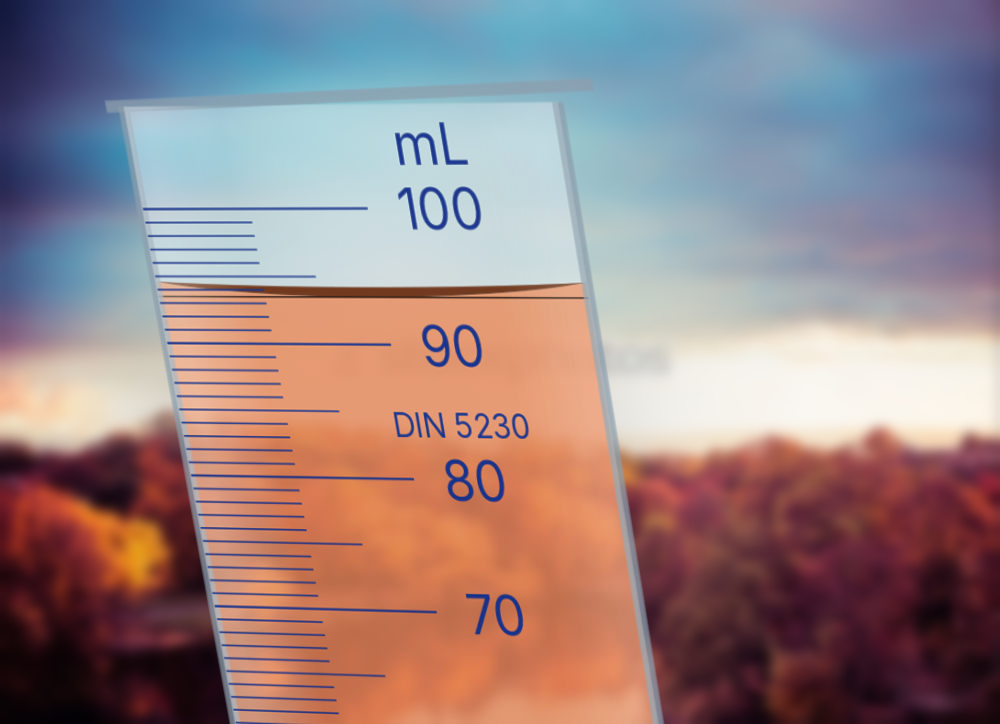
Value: 93.5 mL
